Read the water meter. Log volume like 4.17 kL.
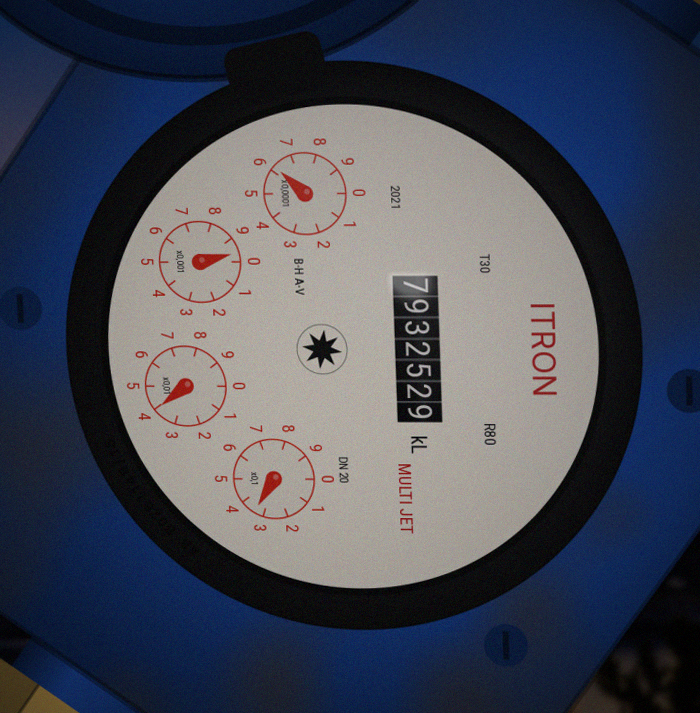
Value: 7932529.3396 kL
